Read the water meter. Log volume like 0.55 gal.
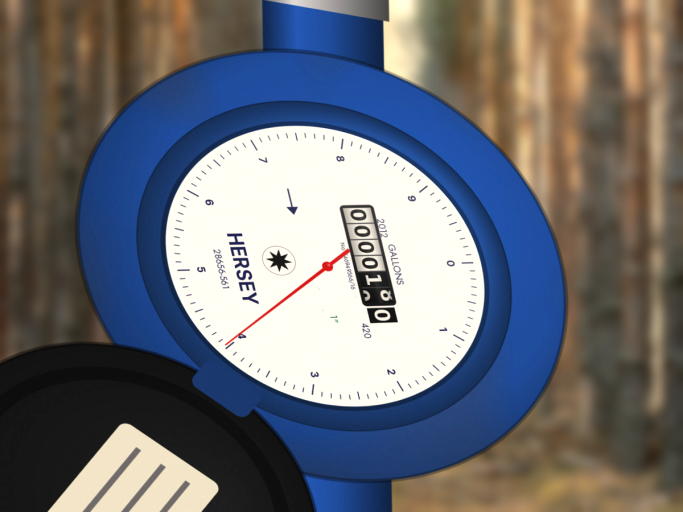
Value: 184.0 gal
